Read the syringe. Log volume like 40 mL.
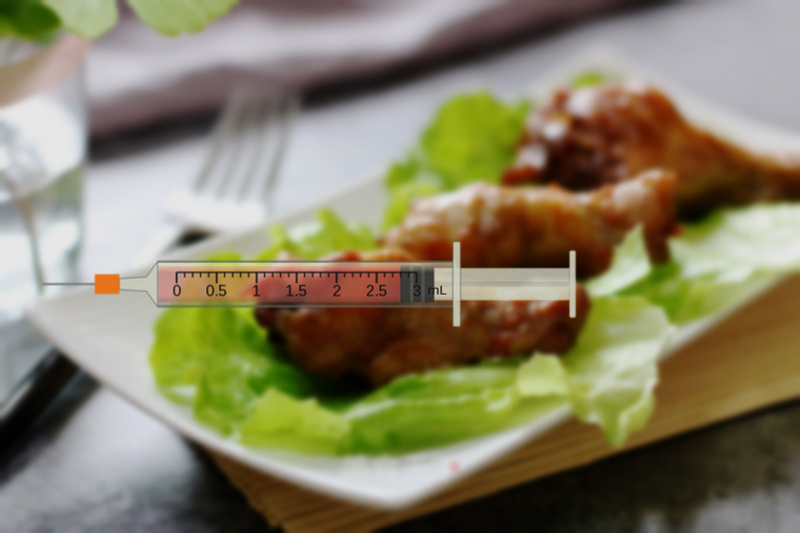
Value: 2.8 mL
